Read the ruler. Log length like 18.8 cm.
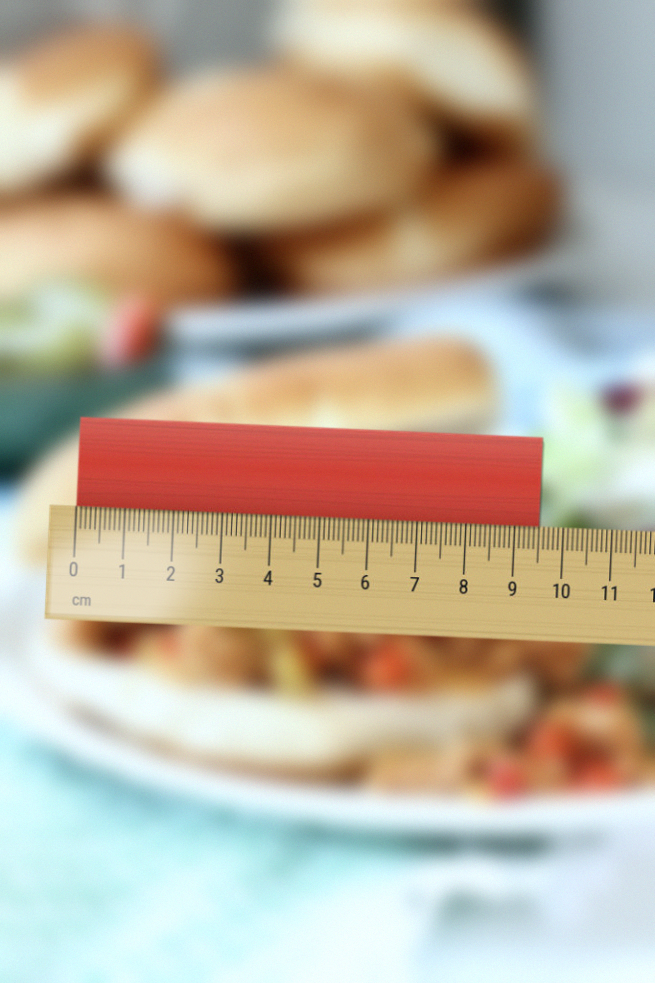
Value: 9.5 cm
